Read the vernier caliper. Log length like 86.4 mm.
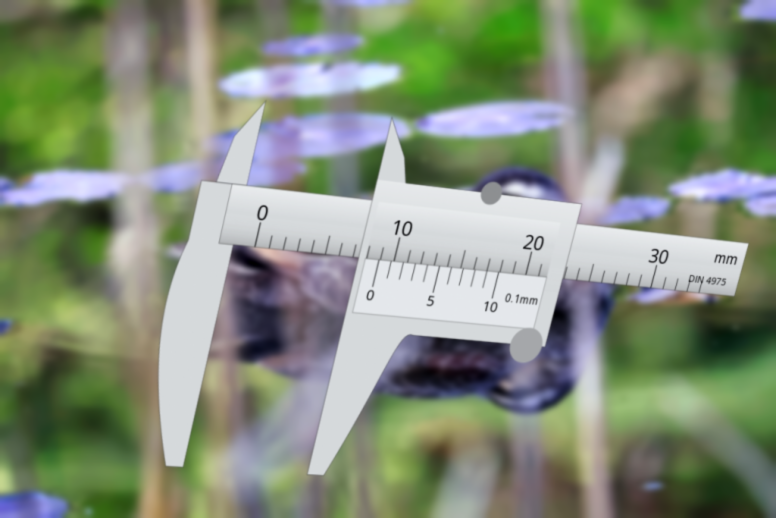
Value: 8.9 mm
